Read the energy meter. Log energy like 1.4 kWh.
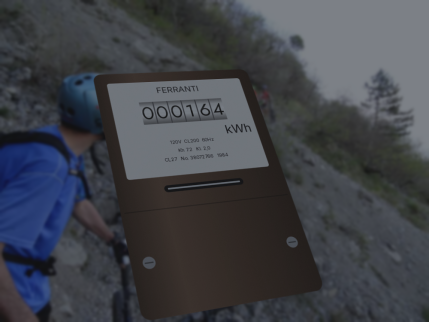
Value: 164 kWh
